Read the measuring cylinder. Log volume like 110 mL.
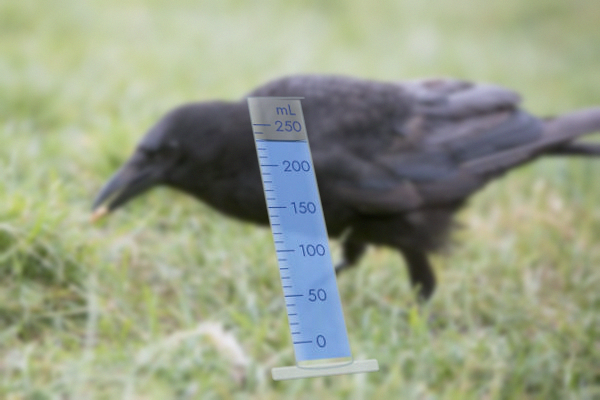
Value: 230 mL
